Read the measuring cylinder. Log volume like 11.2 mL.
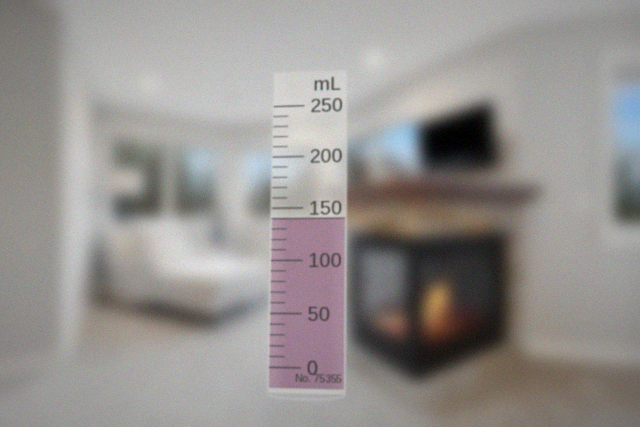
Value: 140 mL
